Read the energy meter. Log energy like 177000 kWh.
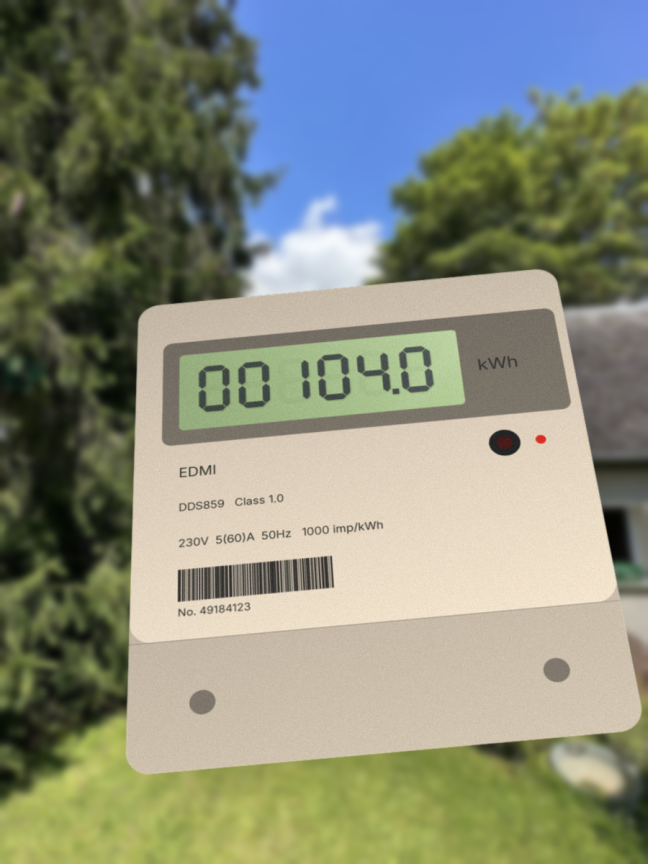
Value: 104.0 kWh
